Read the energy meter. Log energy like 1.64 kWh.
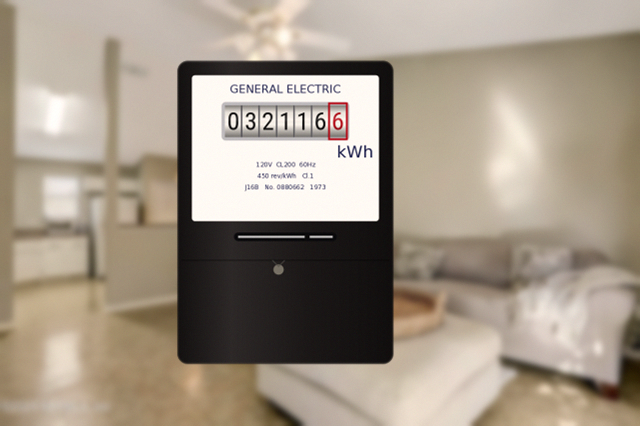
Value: 32116.6 kWh
